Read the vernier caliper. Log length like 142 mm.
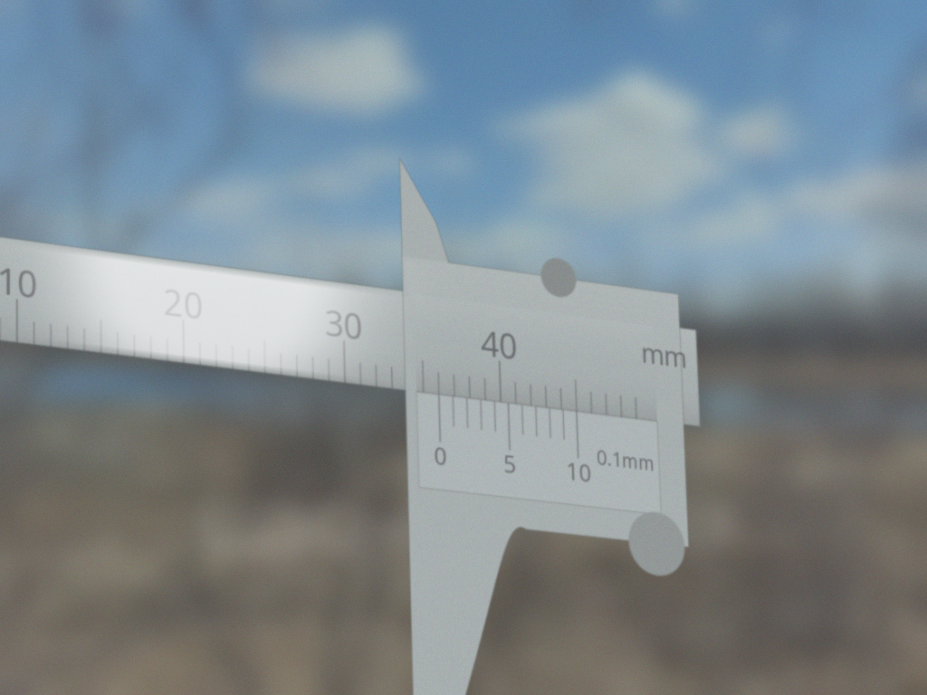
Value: 36.0 mm
